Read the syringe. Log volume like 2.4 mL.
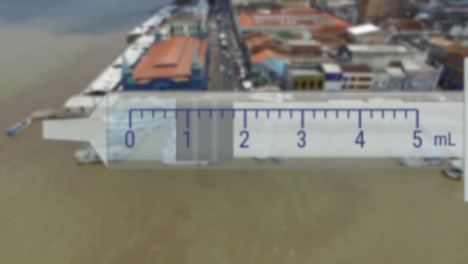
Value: 0.8 mL
